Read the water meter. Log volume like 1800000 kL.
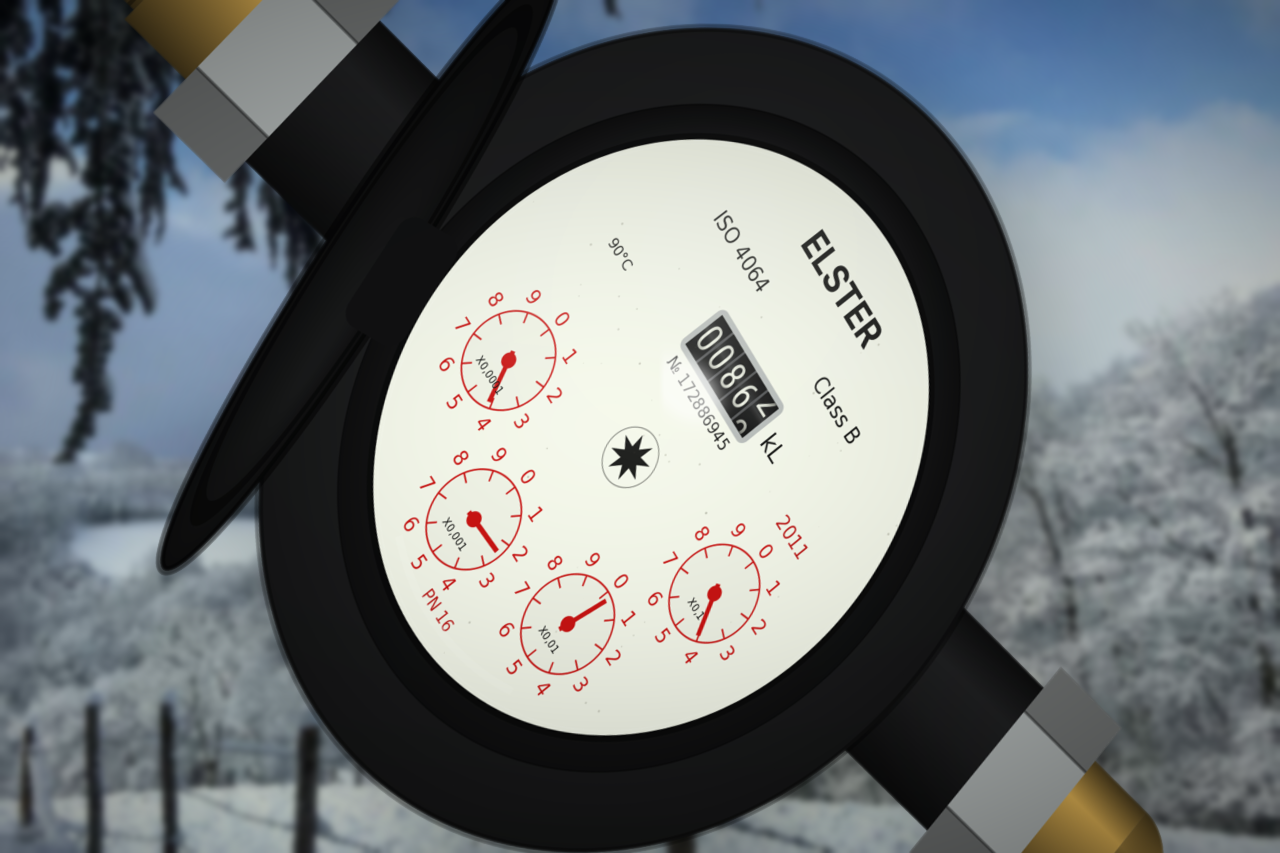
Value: 862.4024 kL
